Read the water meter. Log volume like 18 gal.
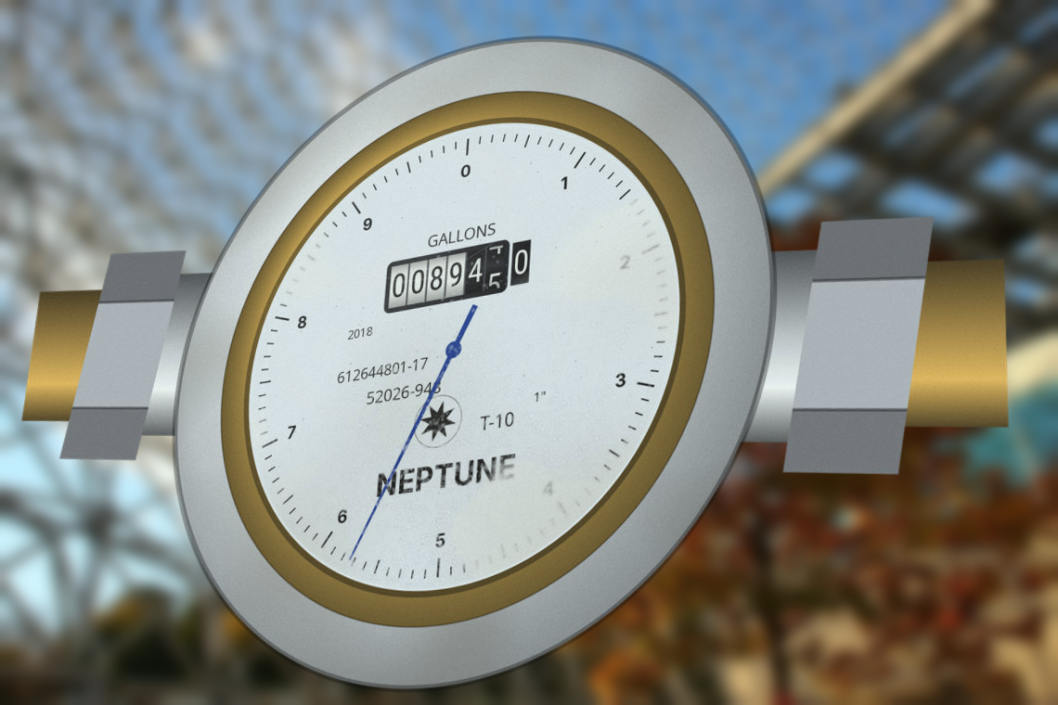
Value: 89445.7 gal
